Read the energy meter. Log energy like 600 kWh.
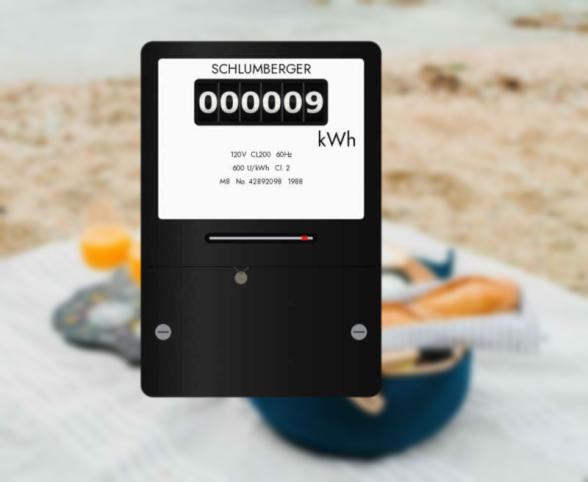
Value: 9 kWh
